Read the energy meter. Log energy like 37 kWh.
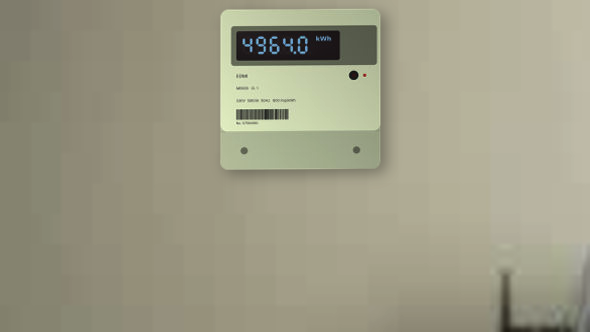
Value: 4964.0 kWh
